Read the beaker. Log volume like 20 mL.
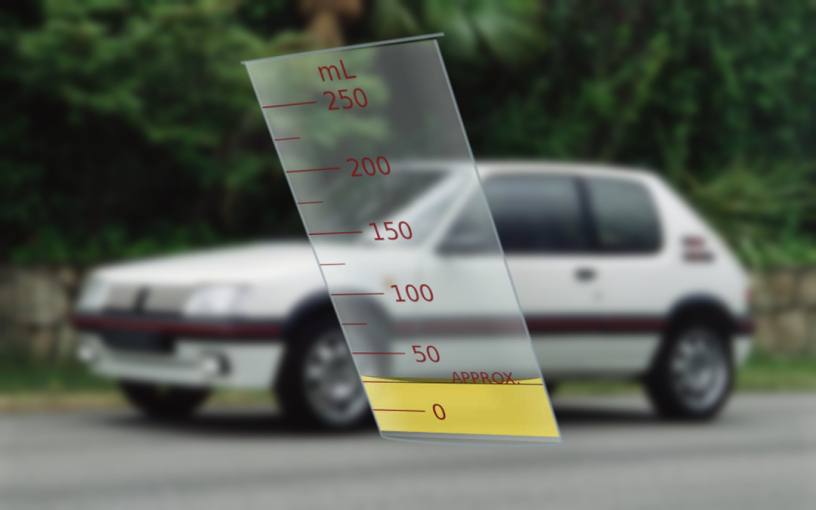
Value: 25 mL
